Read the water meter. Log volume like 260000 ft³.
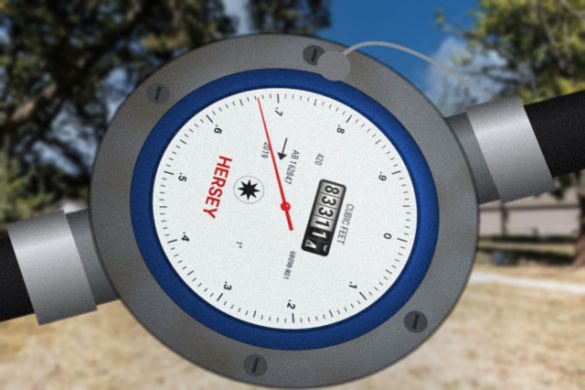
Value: 833113.67 ft³
